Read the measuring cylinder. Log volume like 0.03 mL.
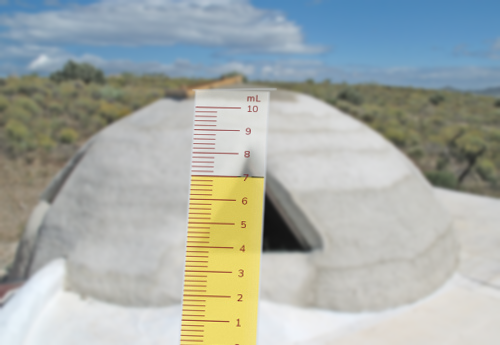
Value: 7 mL
